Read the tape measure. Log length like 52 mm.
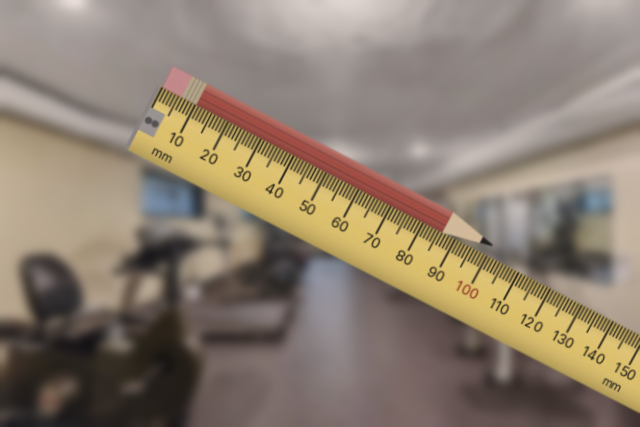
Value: 100 mm
